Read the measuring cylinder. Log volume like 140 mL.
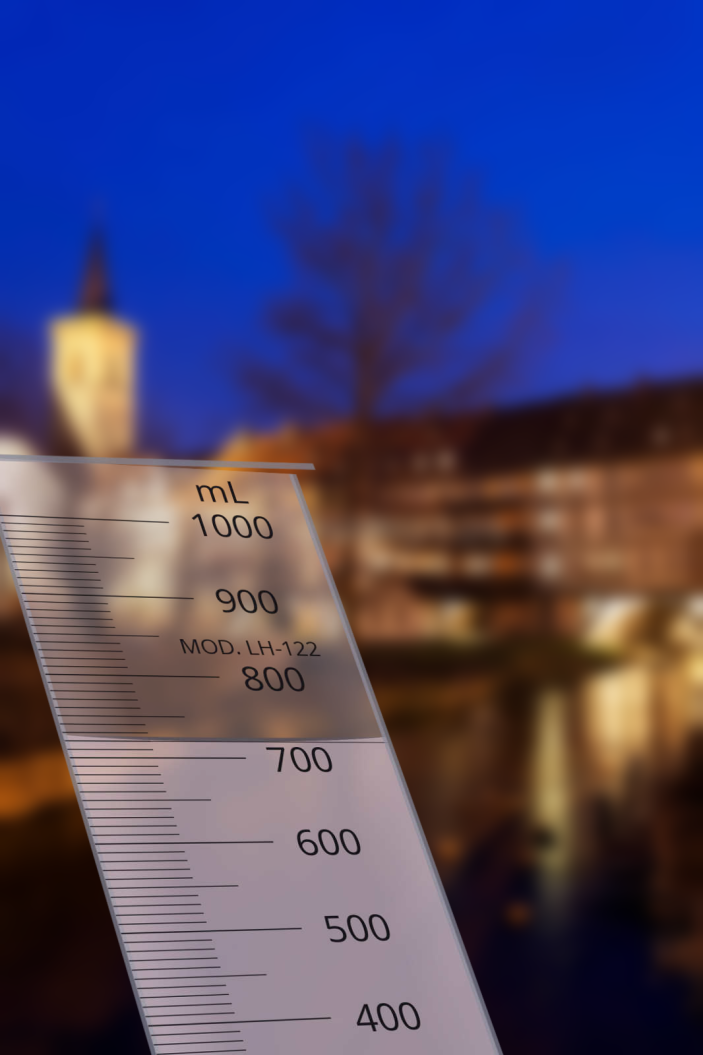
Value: 720 mL
